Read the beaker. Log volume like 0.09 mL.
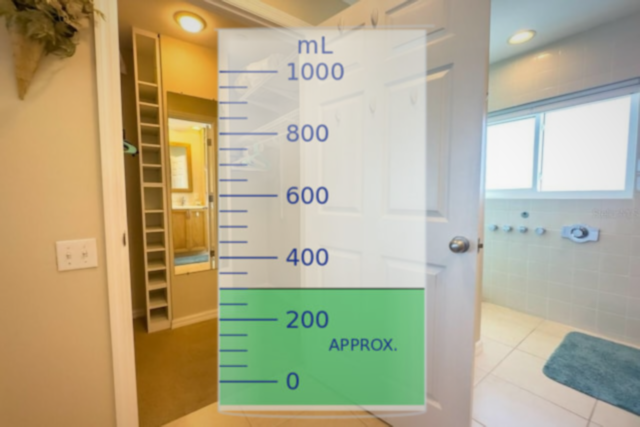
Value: 300 mL
